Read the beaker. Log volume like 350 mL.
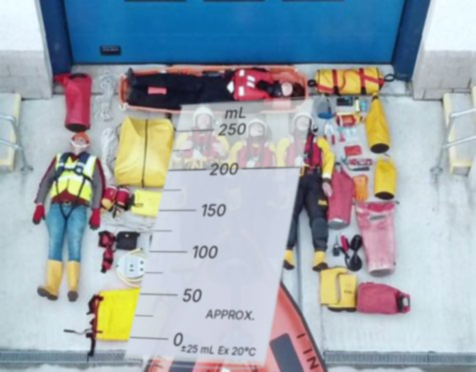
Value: 200 mL
